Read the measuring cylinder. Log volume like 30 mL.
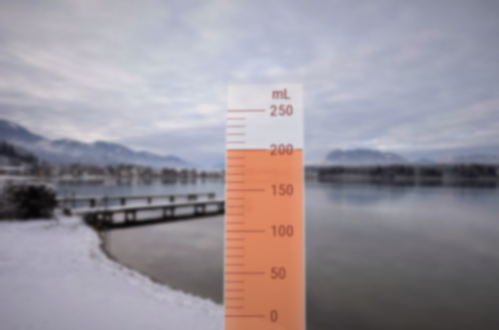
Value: 200 mL
